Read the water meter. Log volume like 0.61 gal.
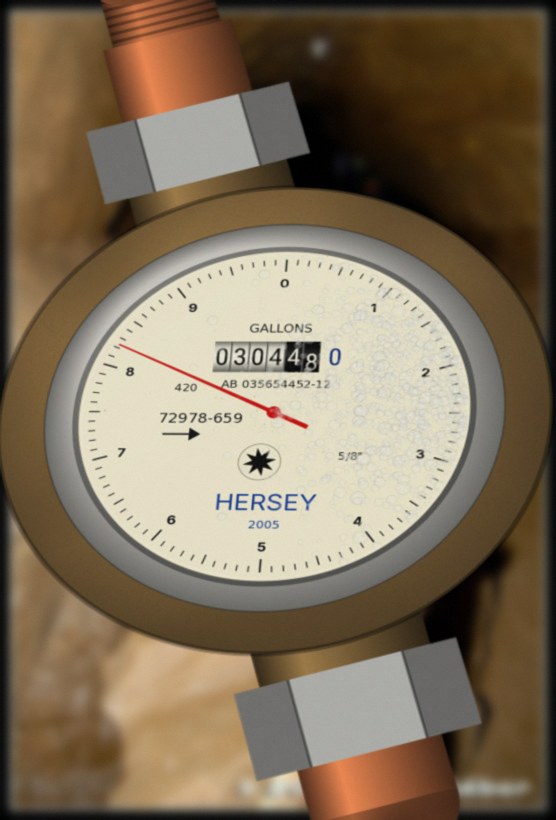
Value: 304478.2 gal
